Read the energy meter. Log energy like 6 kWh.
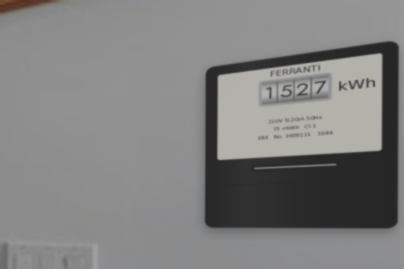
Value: 1527 kWh
